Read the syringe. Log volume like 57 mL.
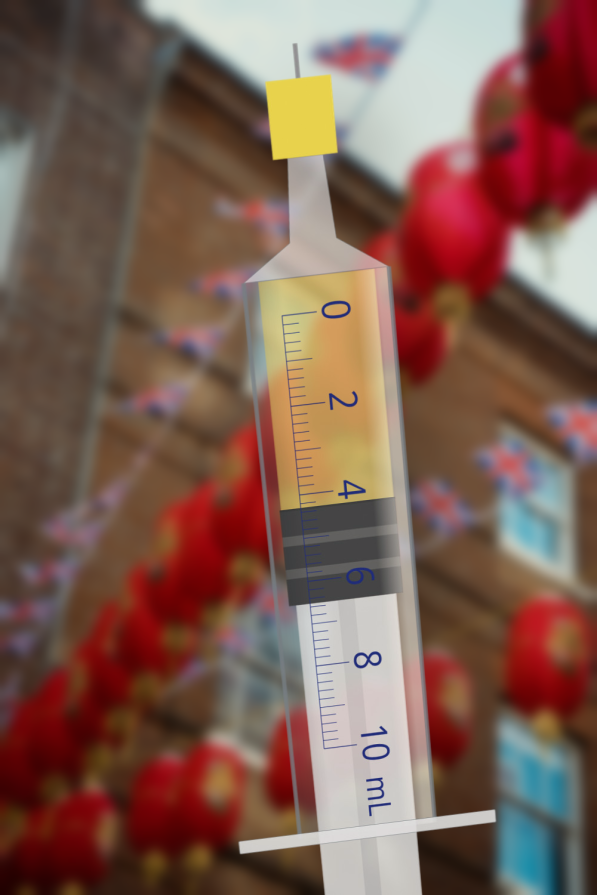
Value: 4.3 mL
